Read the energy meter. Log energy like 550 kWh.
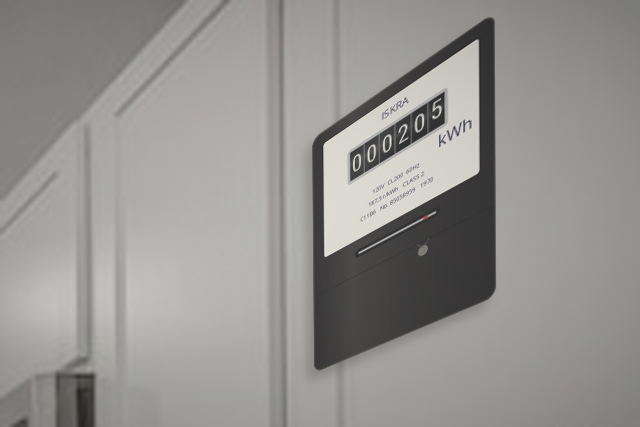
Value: 205 kWh
